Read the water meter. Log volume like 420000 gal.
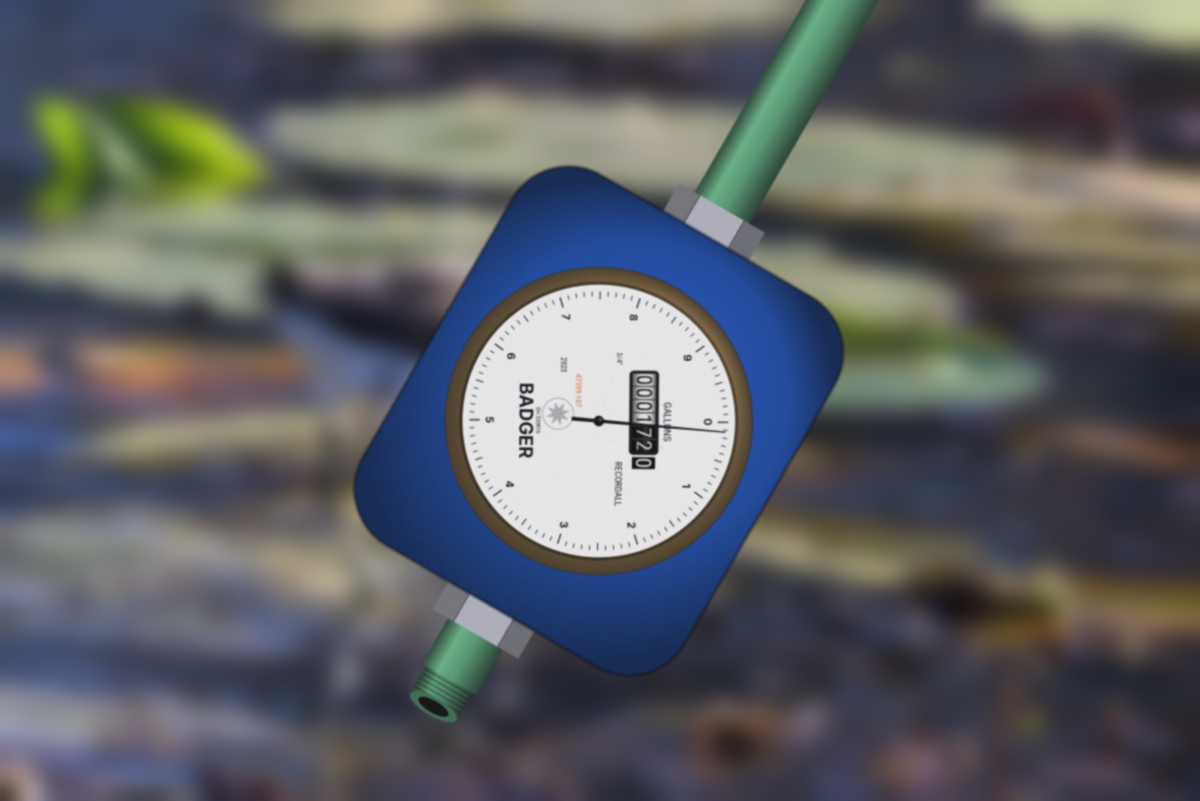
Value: 1720.1 gal
